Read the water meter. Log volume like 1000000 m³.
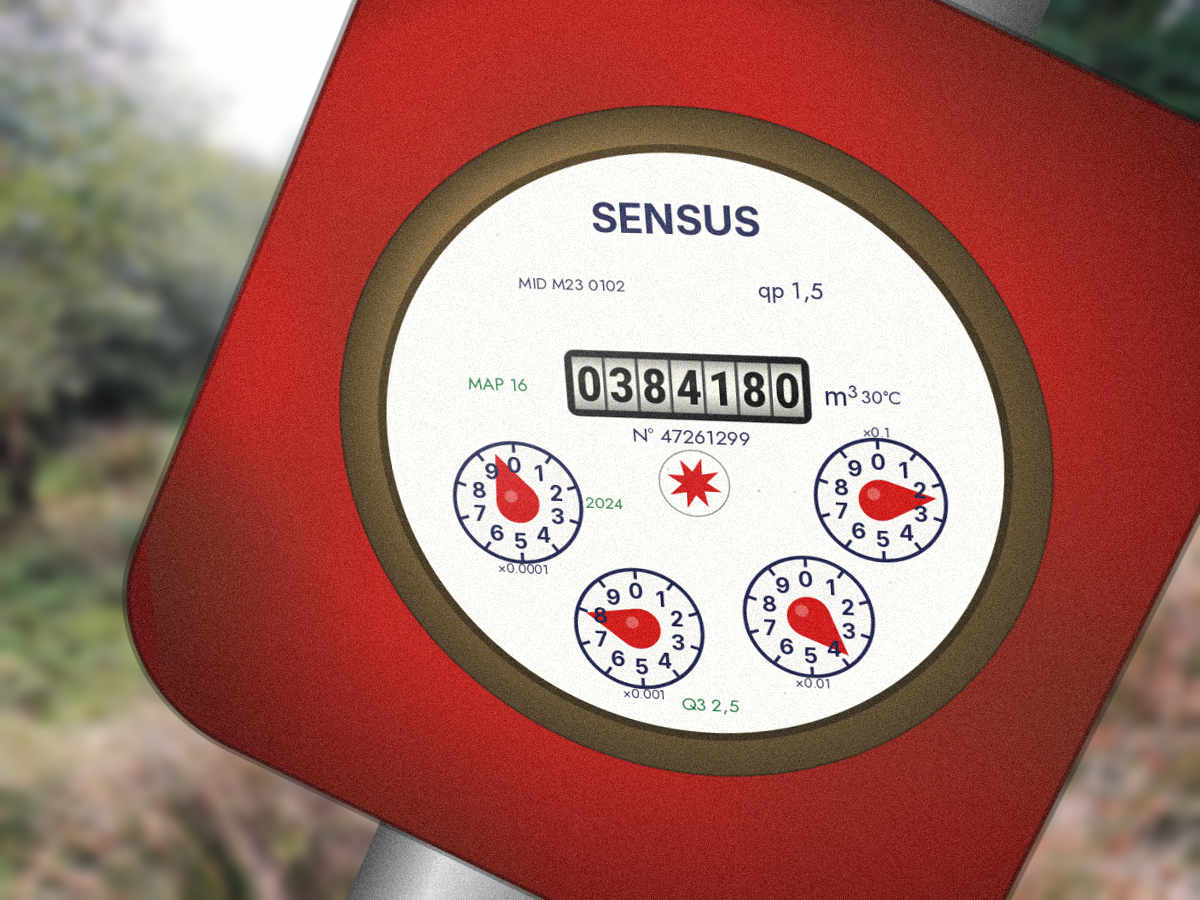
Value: 384180.2379 m³
